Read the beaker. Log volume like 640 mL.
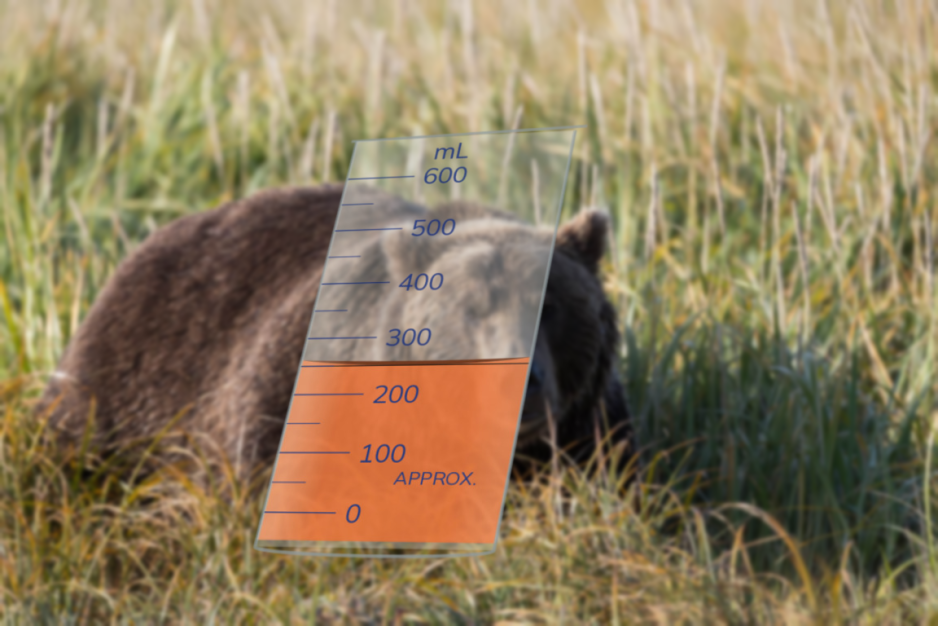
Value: 250 mL
